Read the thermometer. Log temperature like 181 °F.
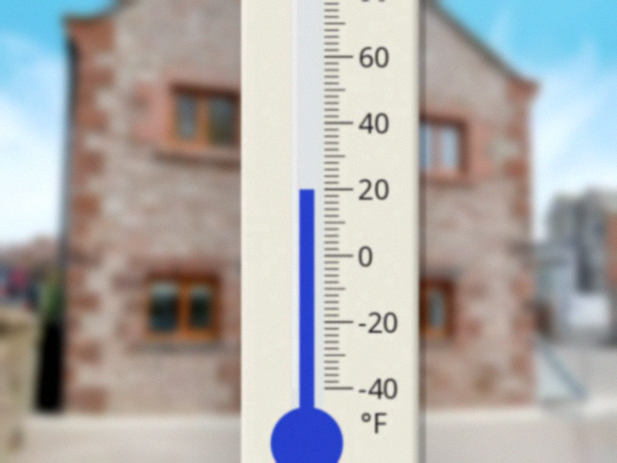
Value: 20 °F
